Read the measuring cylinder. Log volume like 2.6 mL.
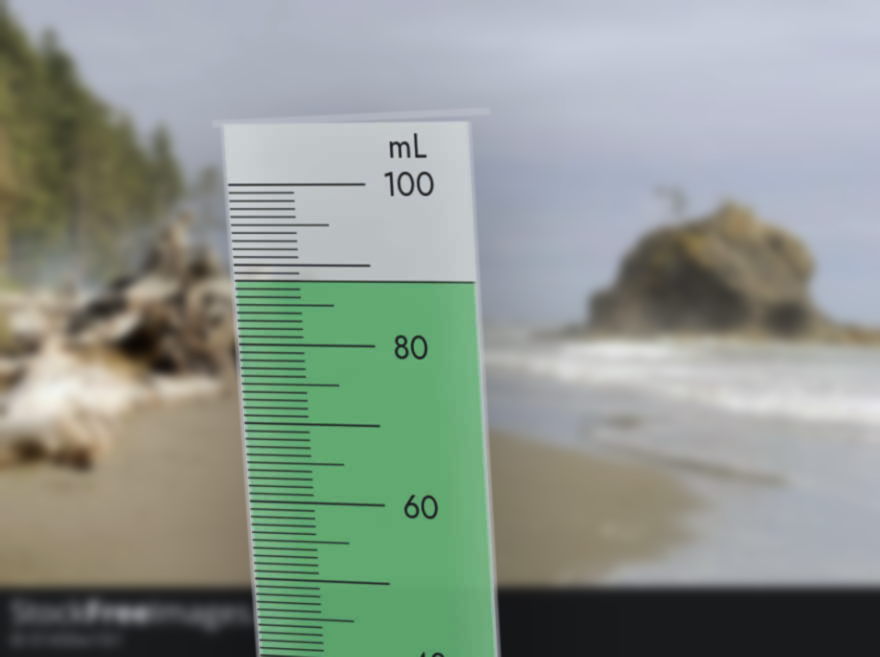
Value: 88 mL
